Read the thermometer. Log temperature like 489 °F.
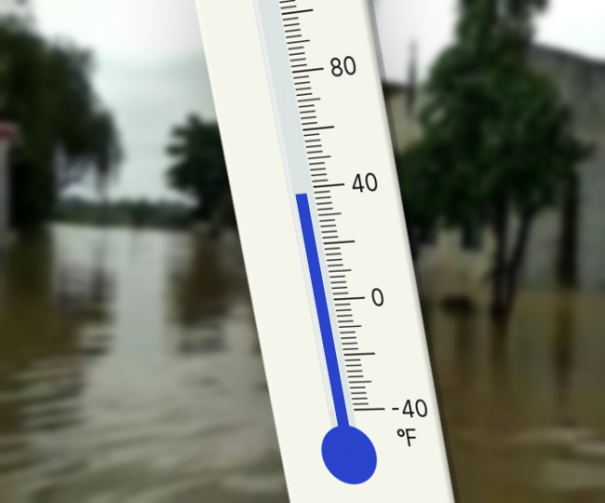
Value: 38 °F
